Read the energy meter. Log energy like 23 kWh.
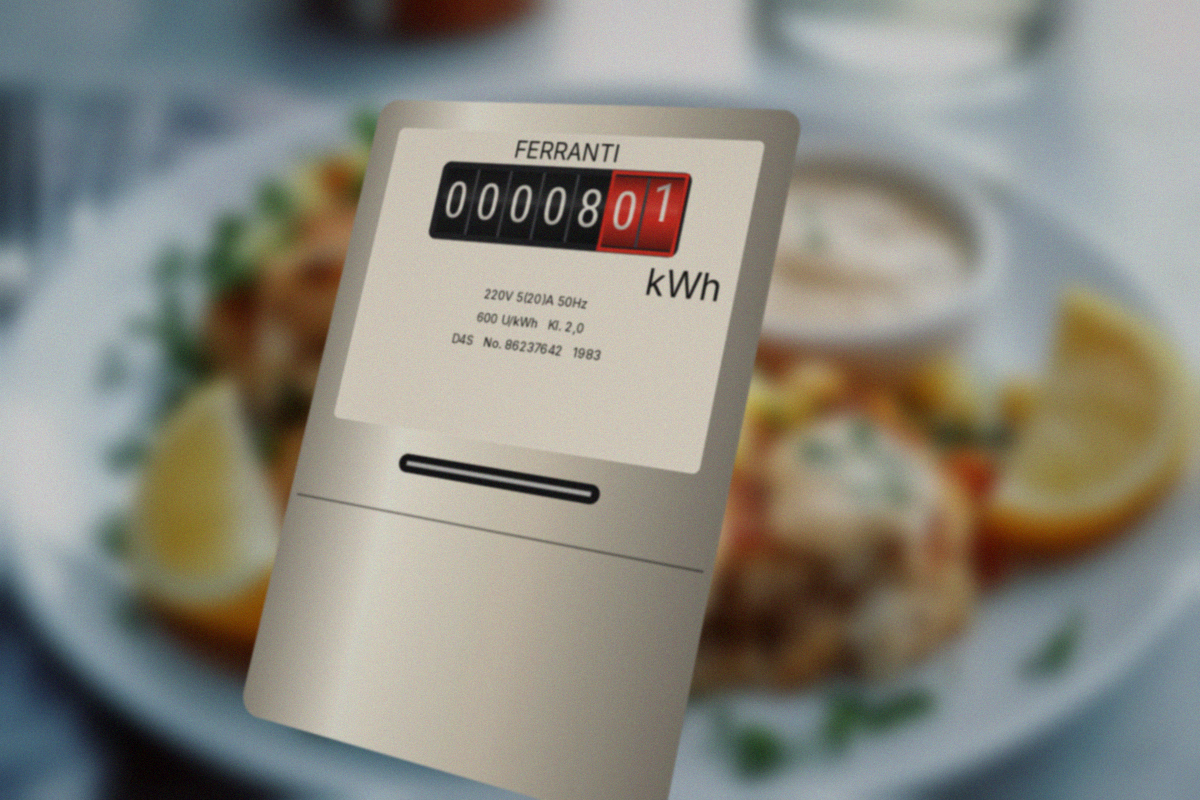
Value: 8.01 kWh
